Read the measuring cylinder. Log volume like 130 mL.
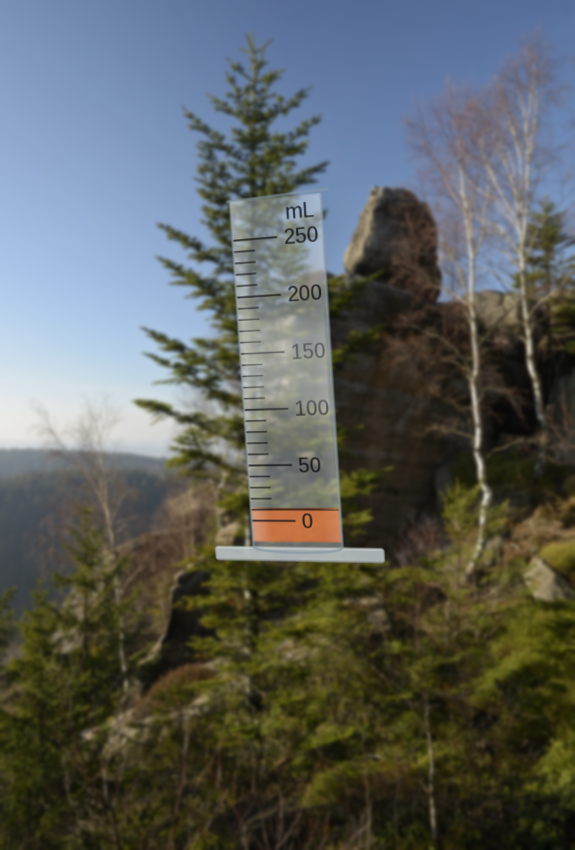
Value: 10 mL
